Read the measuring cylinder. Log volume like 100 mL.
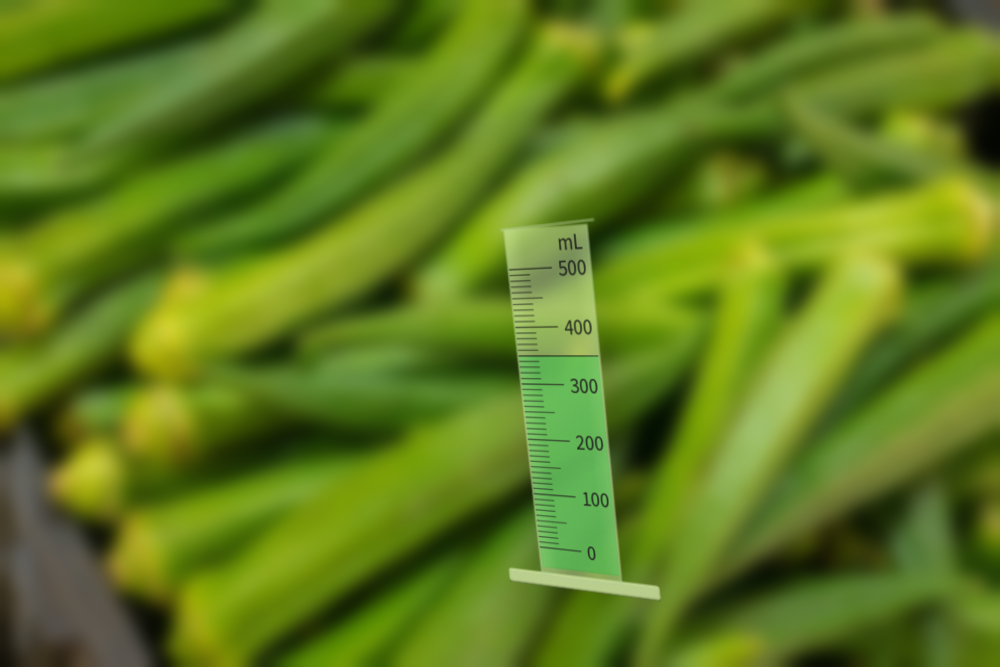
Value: 350 mL
